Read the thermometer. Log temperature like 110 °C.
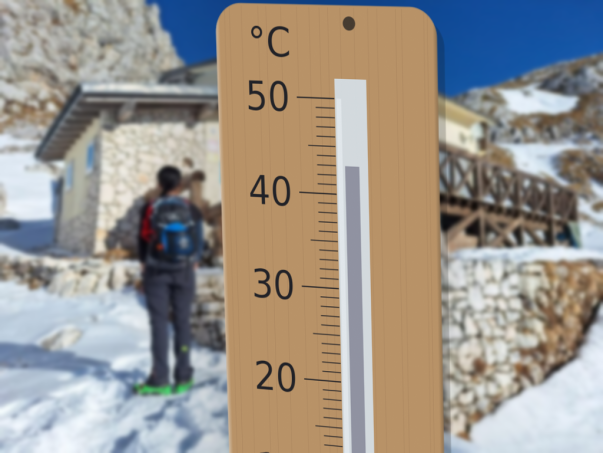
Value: 43 °C
